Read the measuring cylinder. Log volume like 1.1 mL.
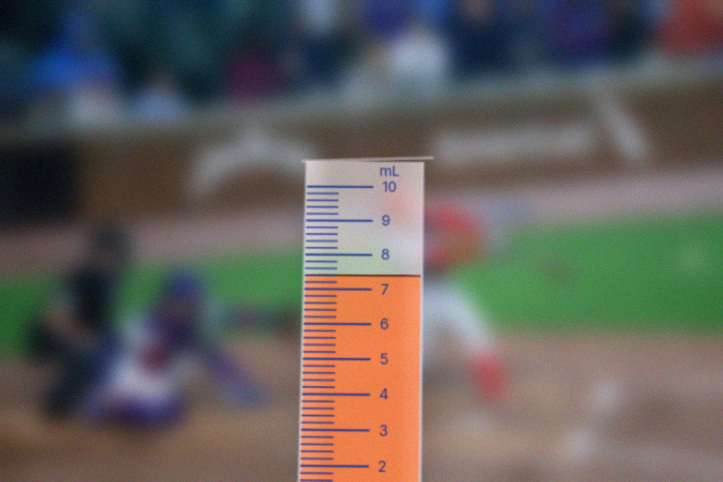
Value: 7.4 mL
